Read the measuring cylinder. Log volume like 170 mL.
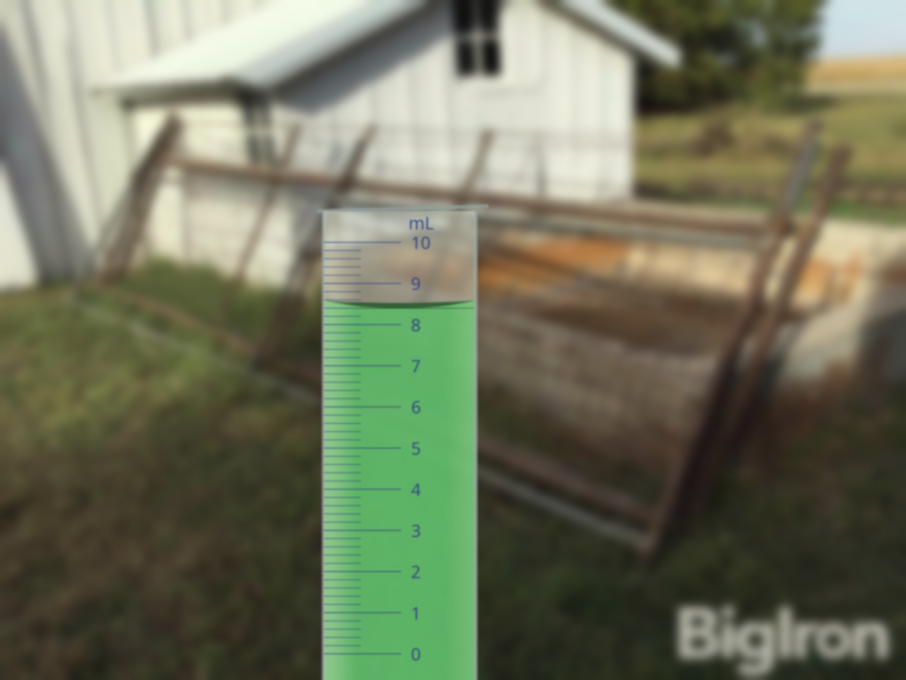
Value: 8.4 mL
